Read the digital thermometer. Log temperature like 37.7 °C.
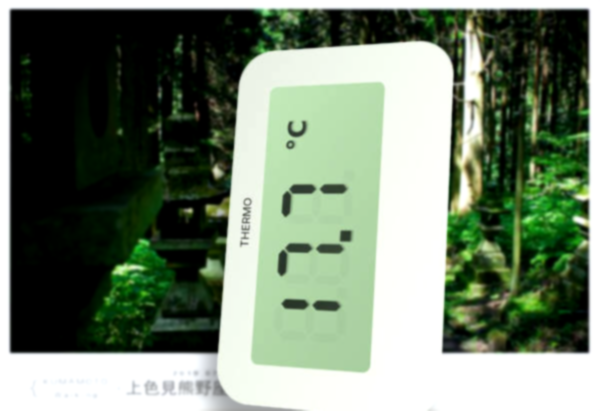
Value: 17.7 °C
